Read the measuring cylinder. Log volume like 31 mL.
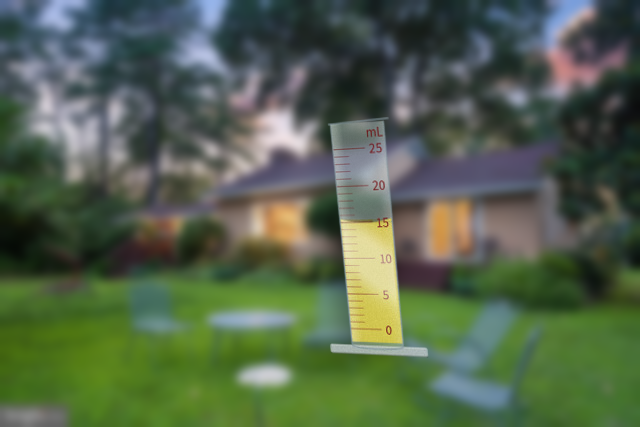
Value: 15 mL
